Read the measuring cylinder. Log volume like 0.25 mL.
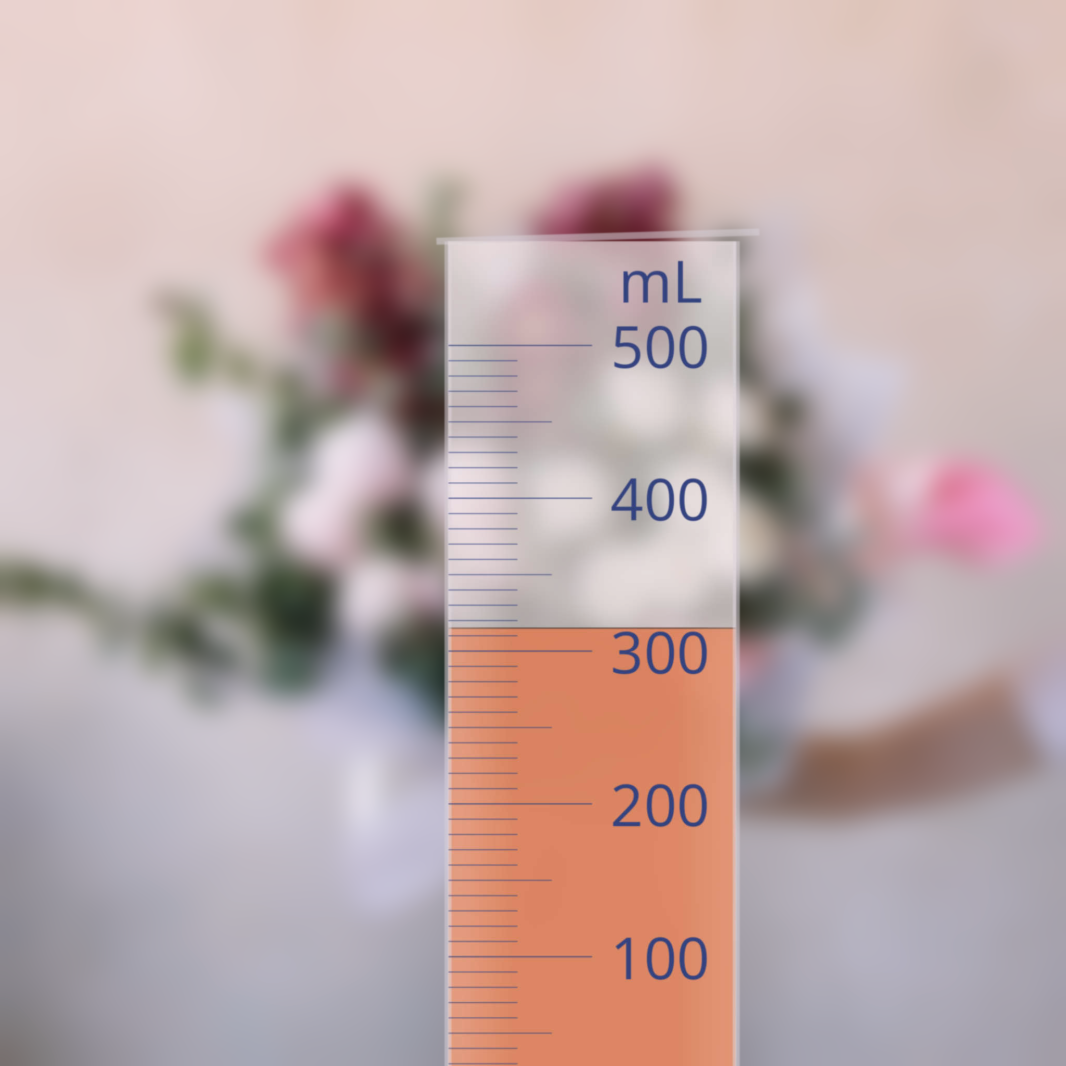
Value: 315 mL
